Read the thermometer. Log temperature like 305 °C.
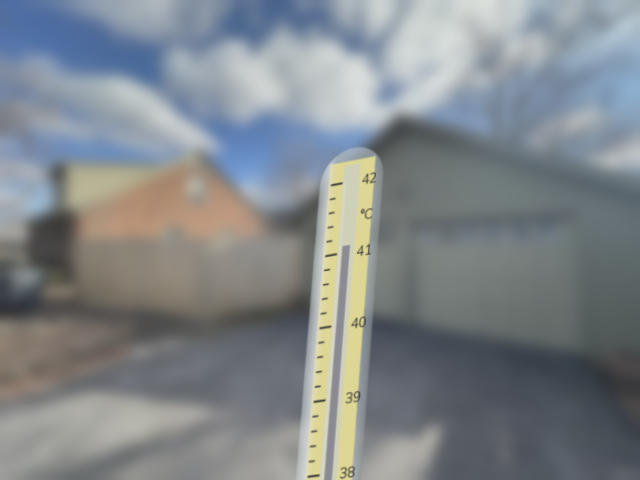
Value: 41.1 °C
